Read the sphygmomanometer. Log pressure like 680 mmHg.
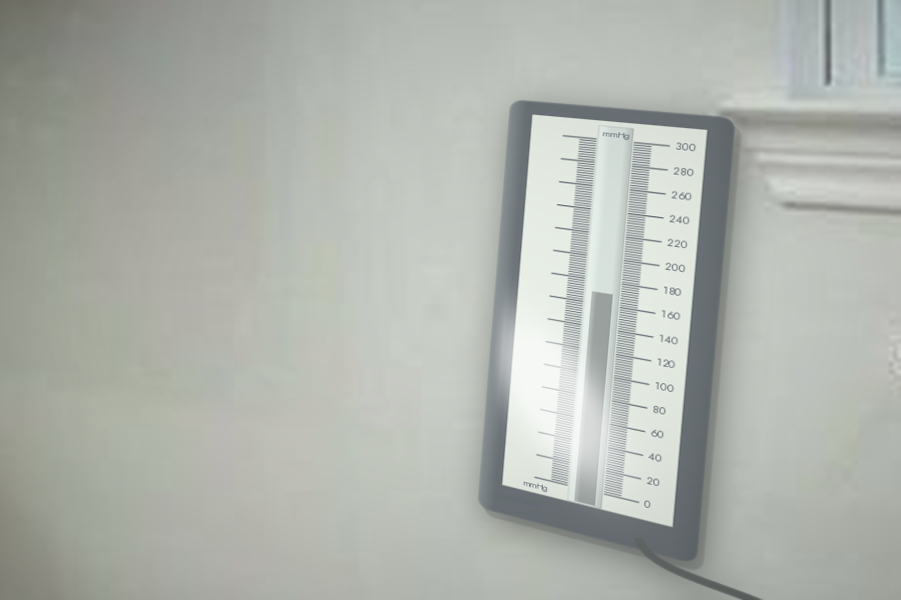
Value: 170 mmHg
